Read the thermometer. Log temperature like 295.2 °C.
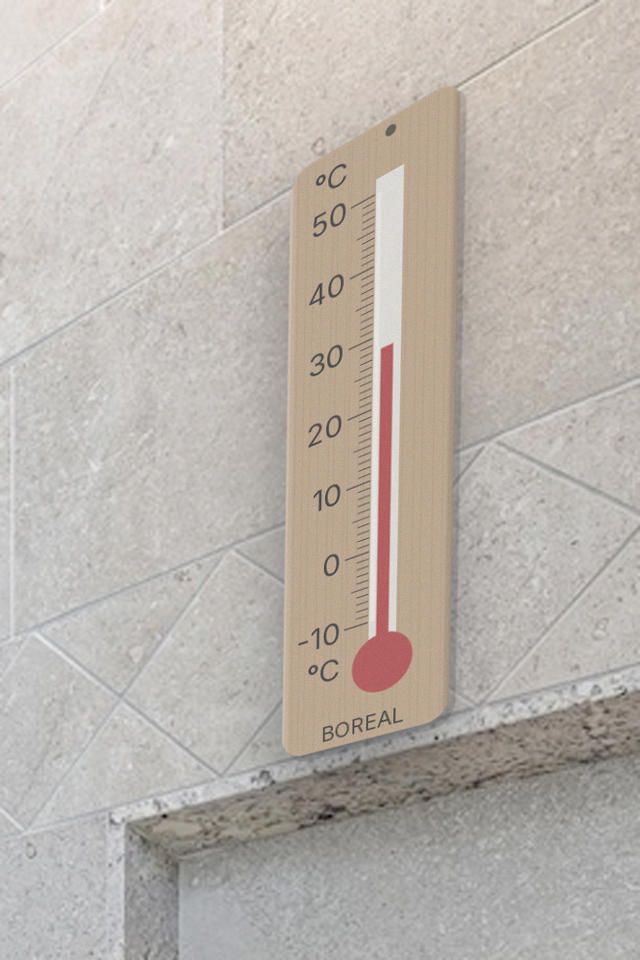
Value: 28 °C
